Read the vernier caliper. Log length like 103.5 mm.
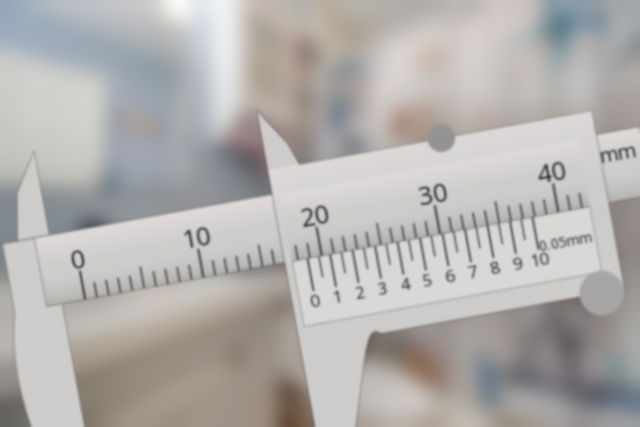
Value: 18.8 mm
